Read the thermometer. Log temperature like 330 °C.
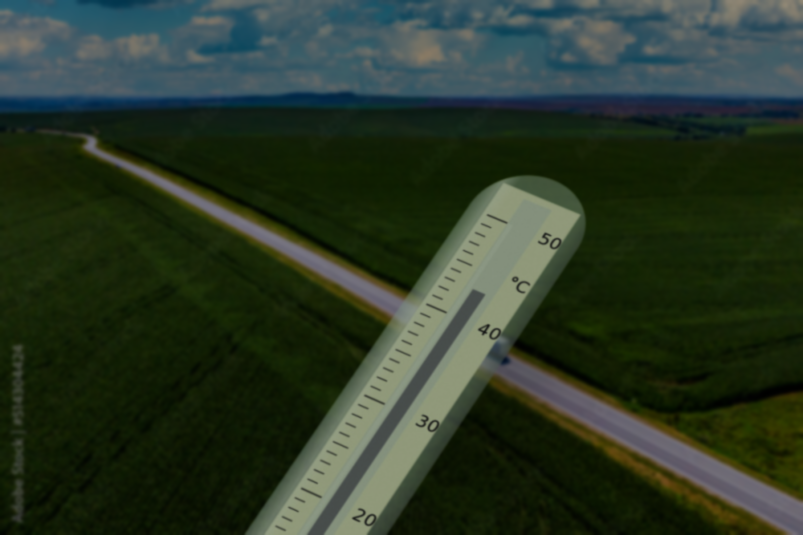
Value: 43 °C
